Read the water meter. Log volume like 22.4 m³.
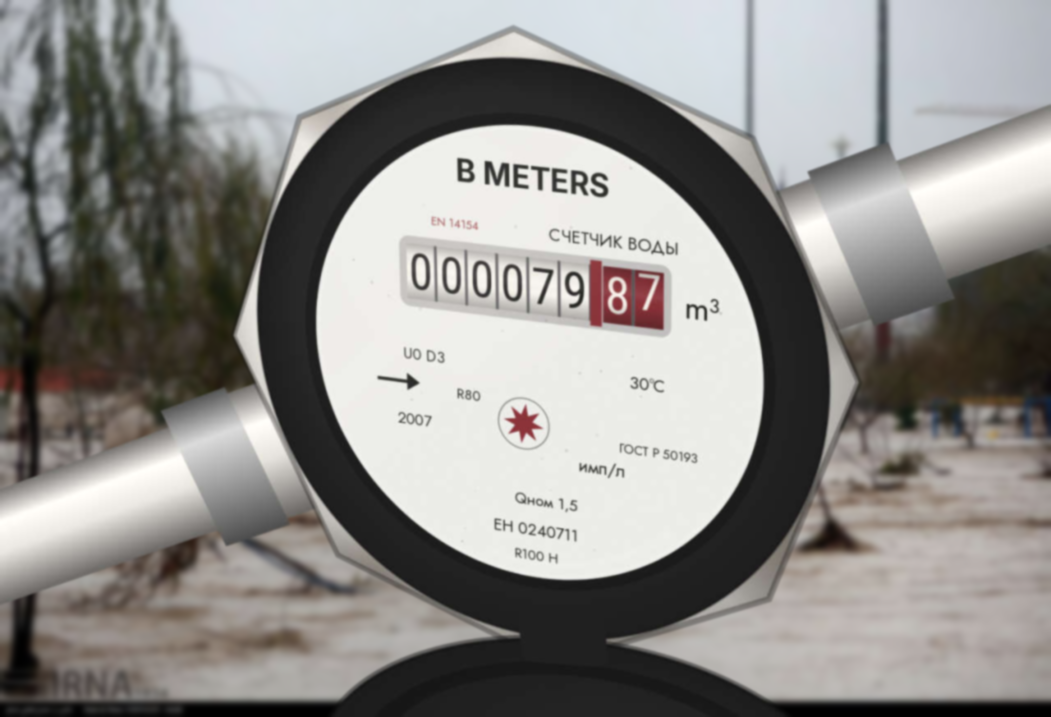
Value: 79.87 m³
